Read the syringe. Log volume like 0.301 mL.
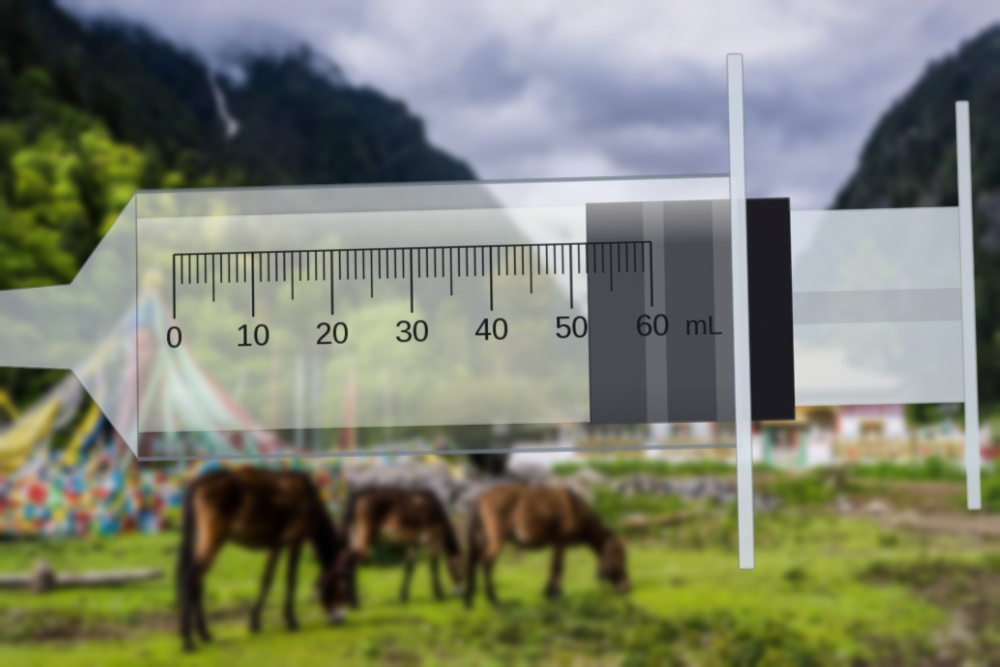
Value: 52 mL
